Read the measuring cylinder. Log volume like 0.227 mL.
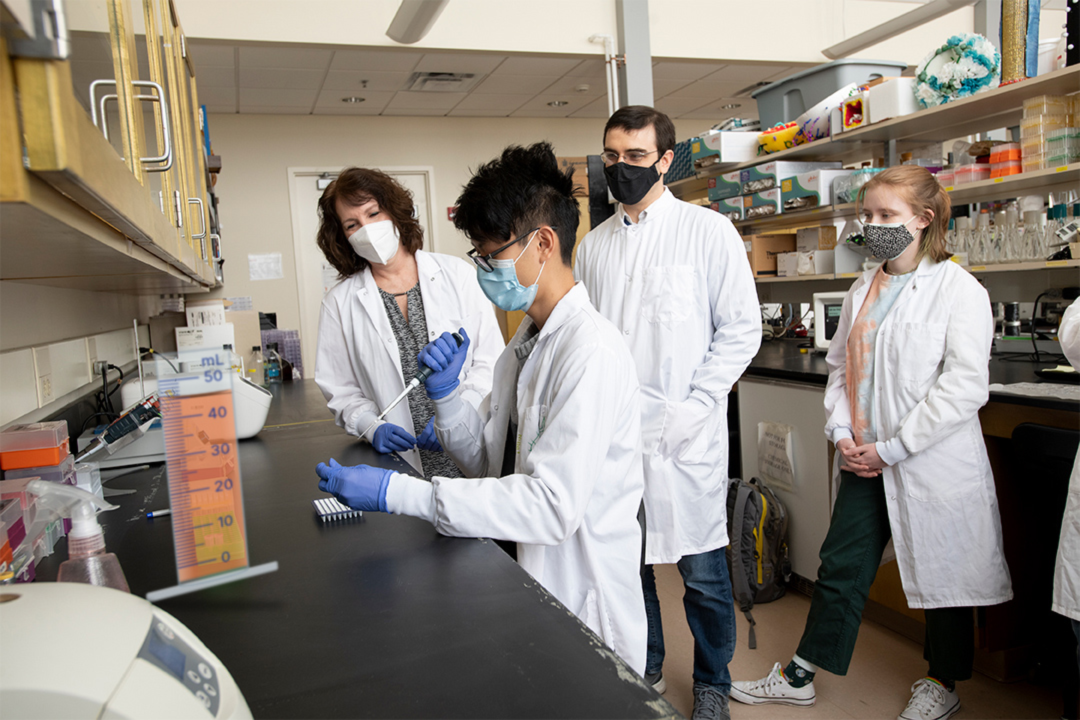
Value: 45 mL
